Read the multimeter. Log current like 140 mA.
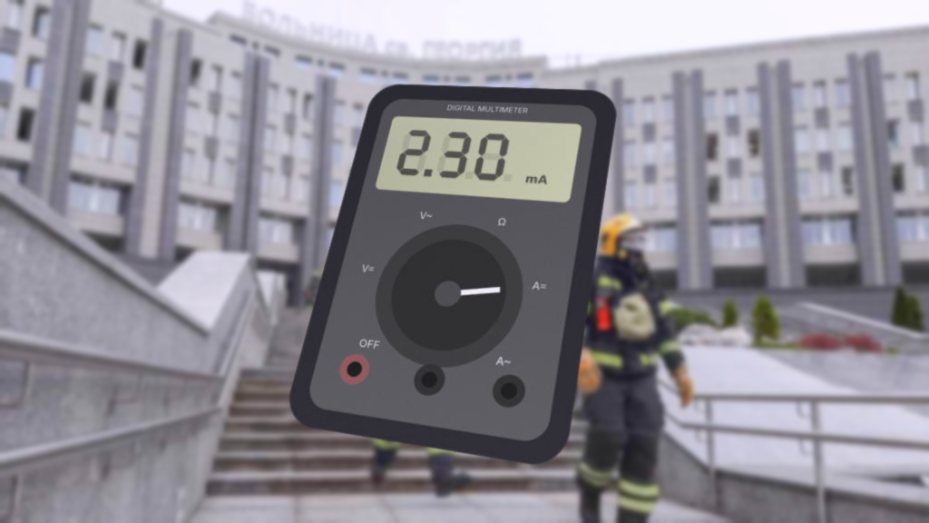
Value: 2.30 mA
